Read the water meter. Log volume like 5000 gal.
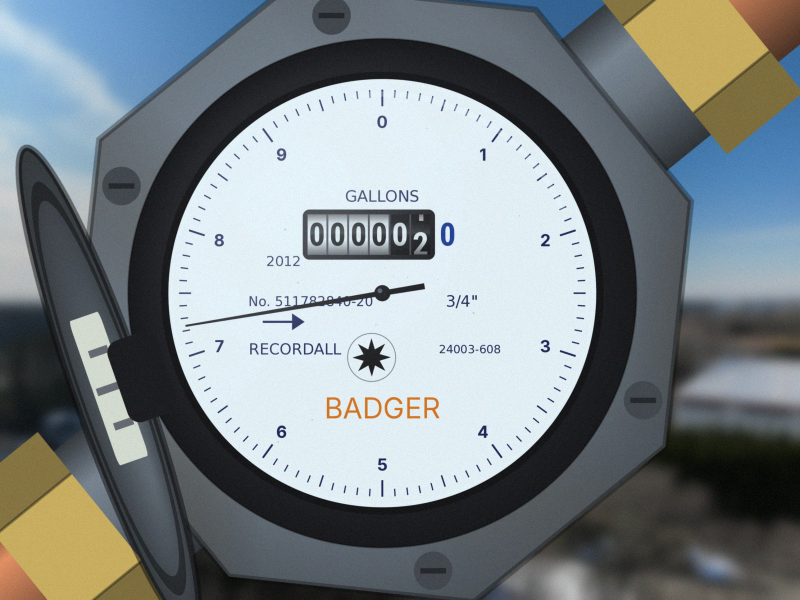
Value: 17.2 gal
